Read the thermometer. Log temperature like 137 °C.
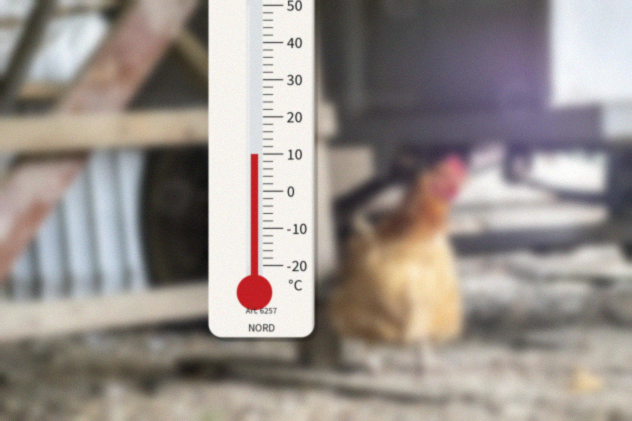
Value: 10 °C
